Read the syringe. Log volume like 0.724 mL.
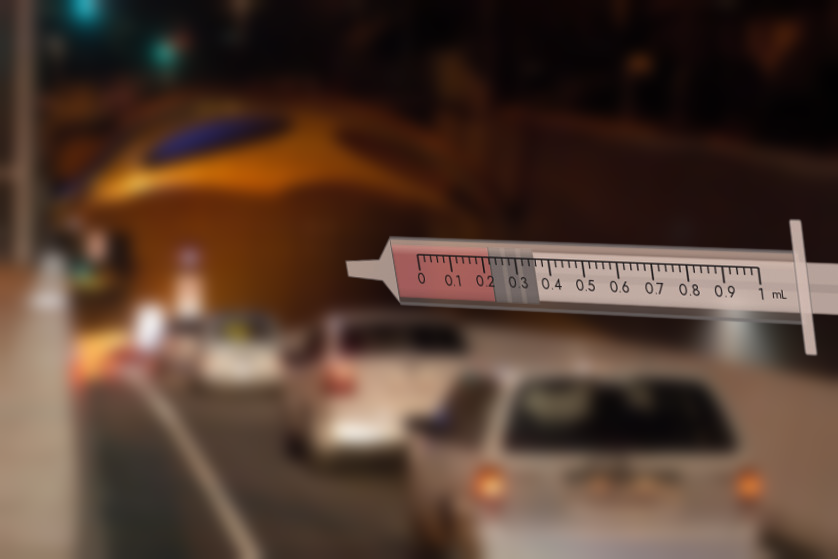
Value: 0.22 mL
